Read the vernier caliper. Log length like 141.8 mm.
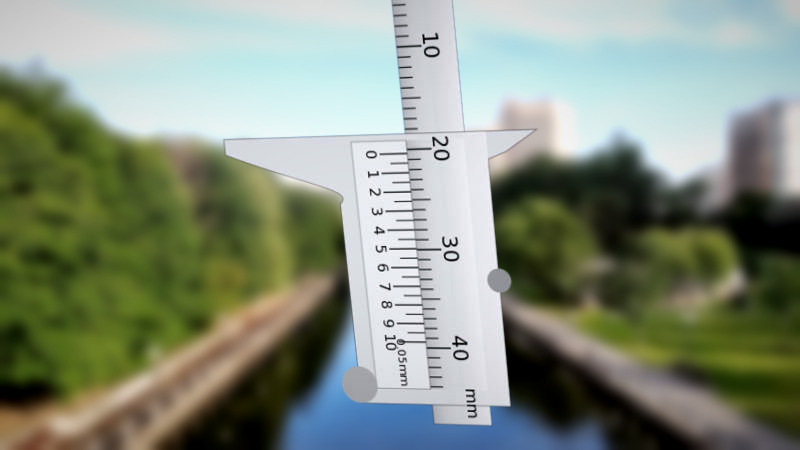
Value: 20.4 mm
